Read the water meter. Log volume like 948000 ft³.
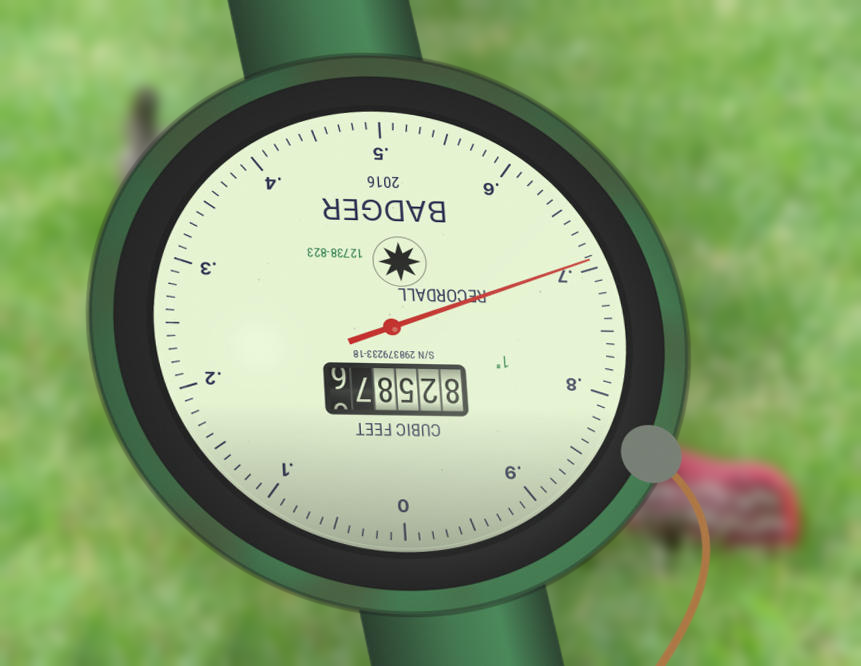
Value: 825875.69 ft³
